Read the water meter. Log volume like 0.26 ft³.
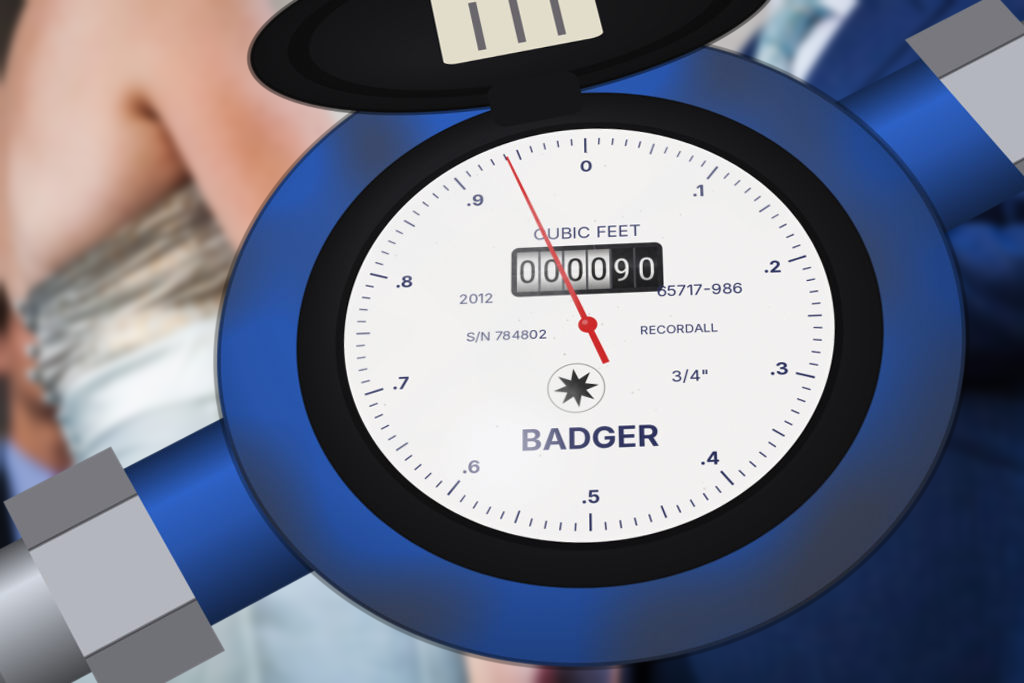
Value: 89.94 ft³
